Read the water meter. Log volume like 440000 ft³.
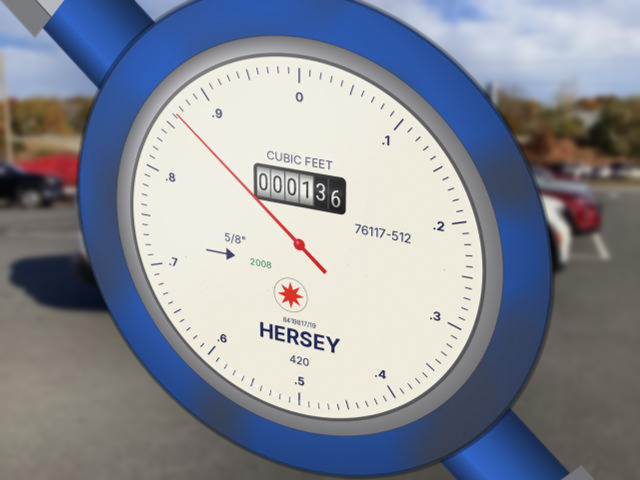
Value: 135.86 ft³
